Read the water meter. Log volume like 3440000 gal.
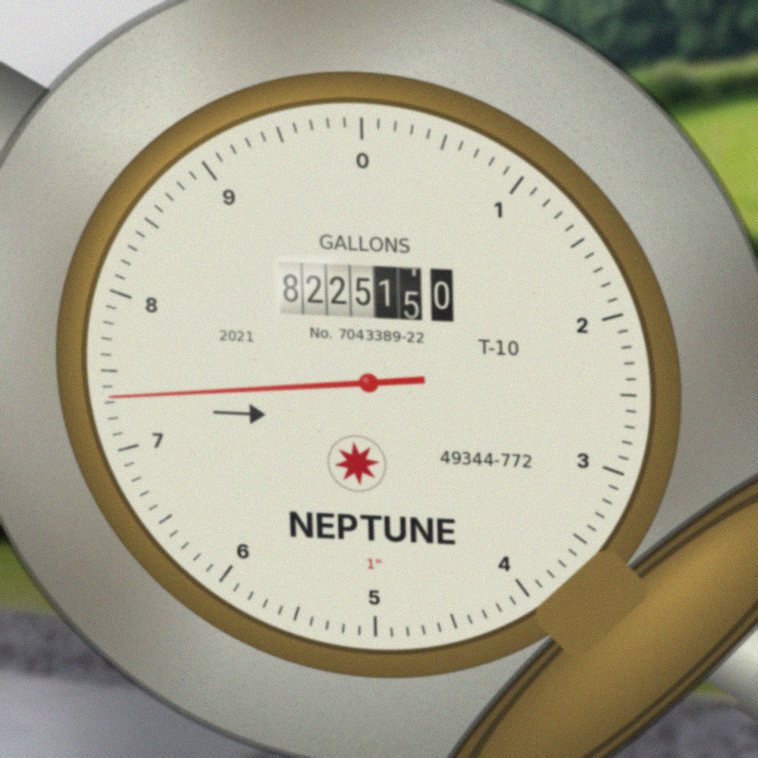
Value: 8225147.3 gal
